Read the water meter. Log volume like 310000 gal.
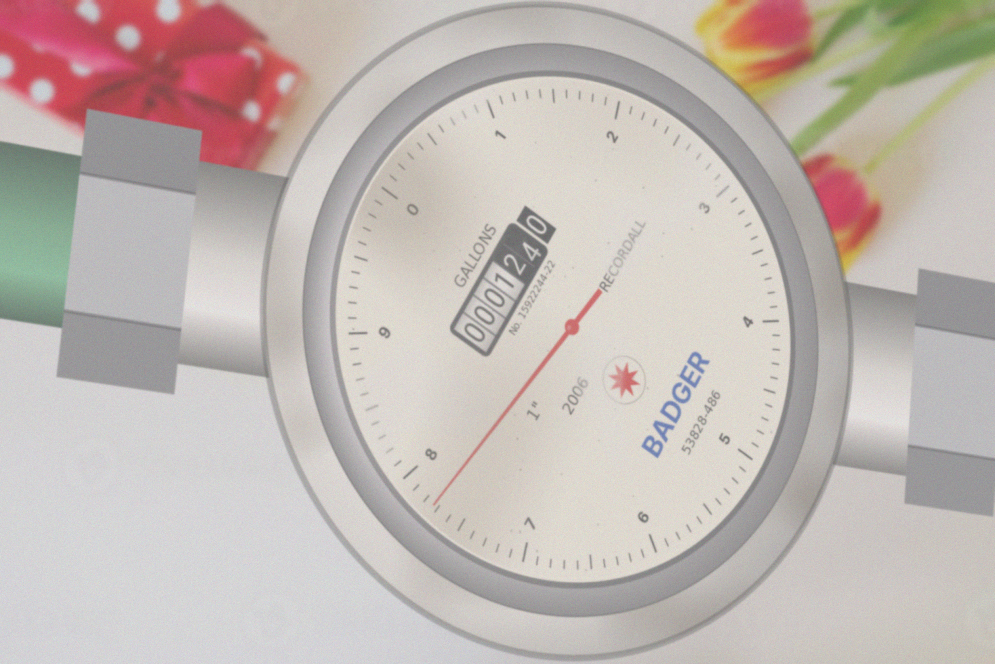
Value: 1237.7 gal
